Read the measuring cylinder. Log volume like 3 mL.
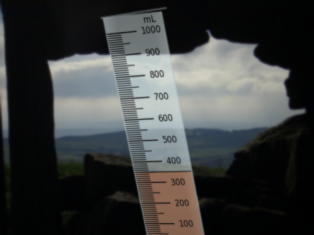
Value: 350 mL
